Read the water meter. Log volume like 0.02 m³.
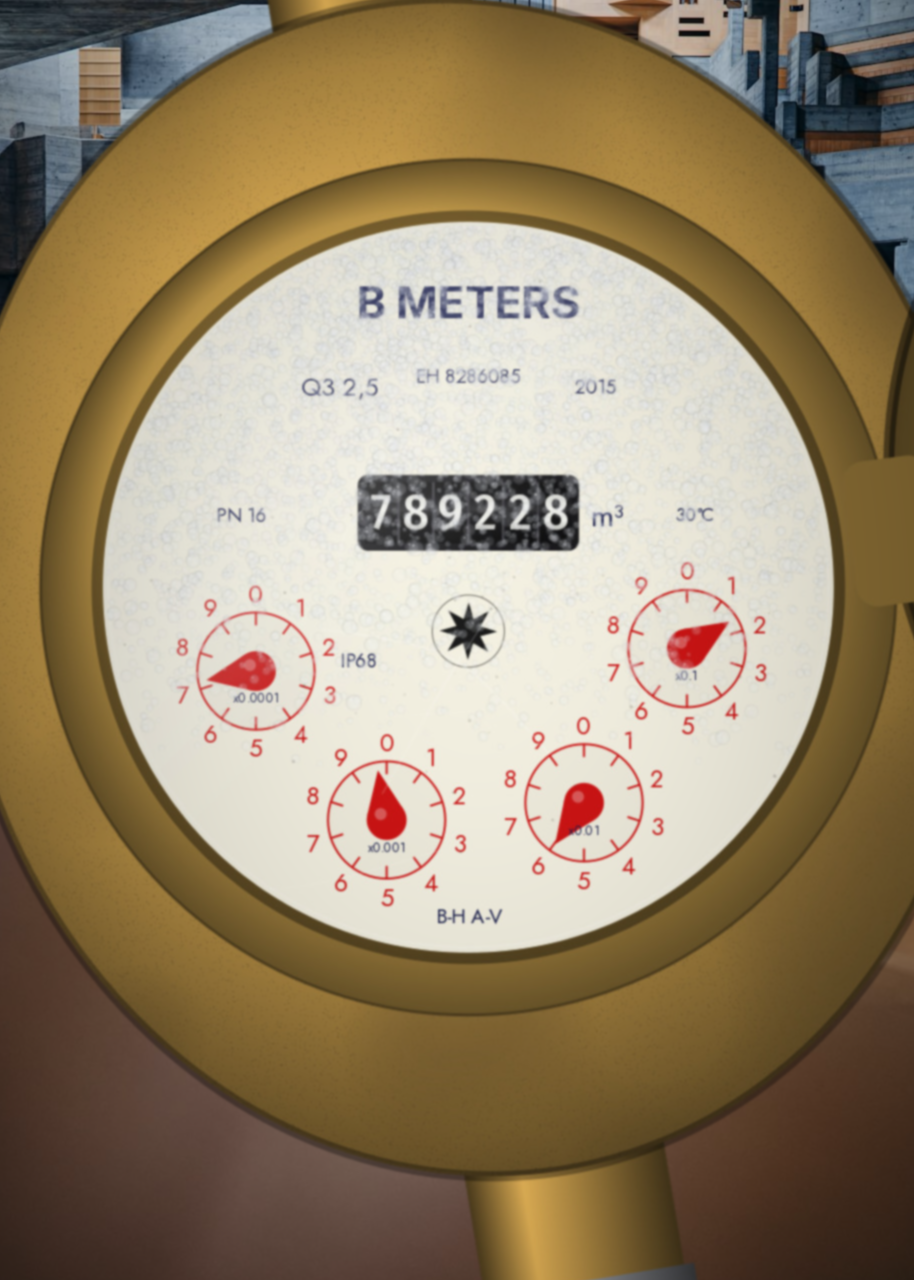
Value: 789228.1597 m³
